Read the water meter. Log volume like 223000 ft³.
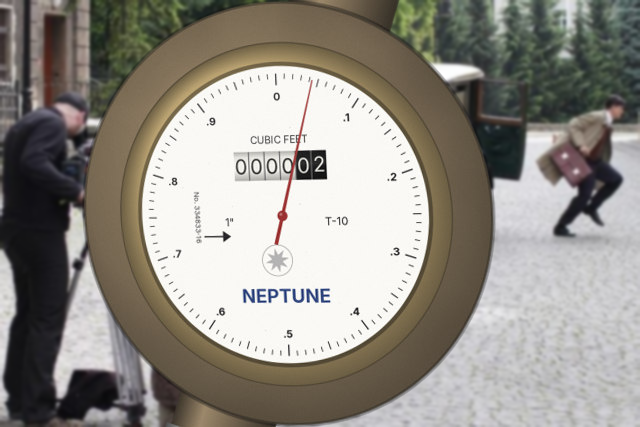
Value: 2.04 ft³
